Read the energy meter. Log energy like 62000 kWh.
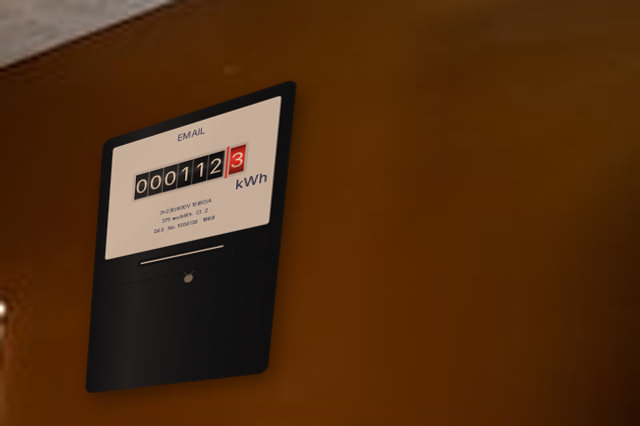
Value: 112.3 kWh
